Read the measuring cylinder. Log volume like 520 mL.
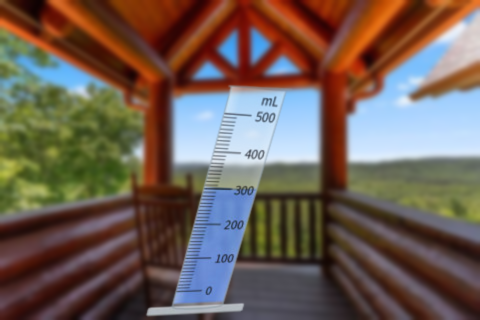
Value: 300 mL
